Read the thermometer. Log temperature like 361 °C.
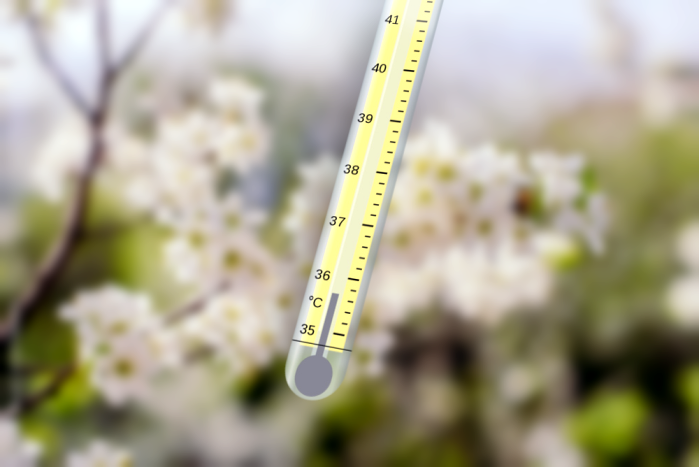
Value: 35.7 °C
